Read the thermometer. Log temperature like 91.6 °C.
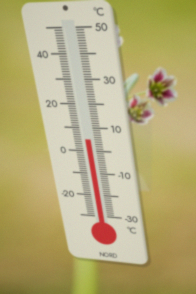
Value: 5 °C
